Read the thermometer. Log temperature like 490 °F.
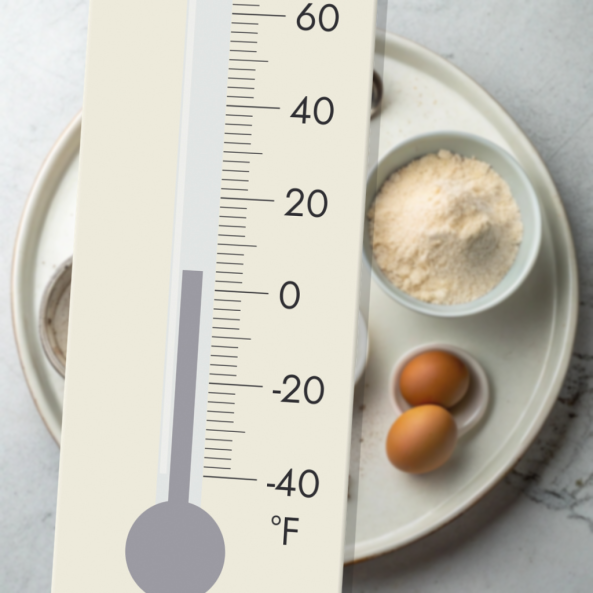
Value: 4 °F
